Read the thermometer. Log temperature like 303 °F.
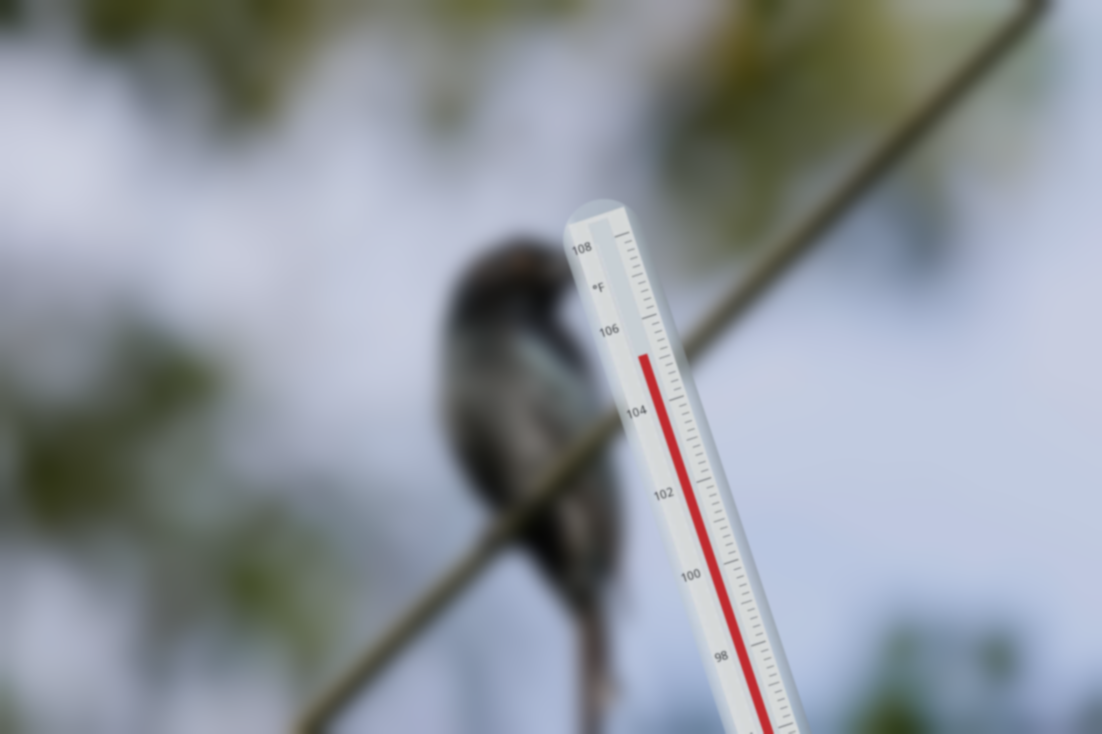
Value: 105.2 °F
